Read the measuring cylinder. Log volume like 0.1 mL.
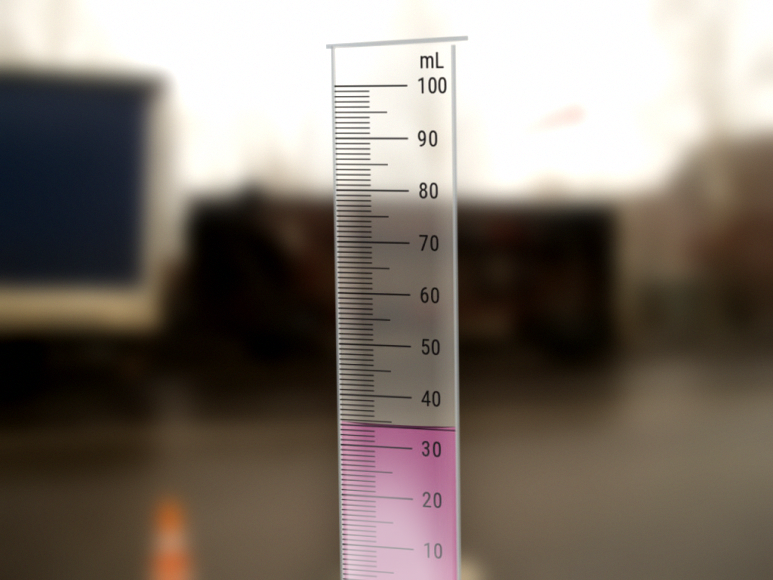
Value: 34 mL
